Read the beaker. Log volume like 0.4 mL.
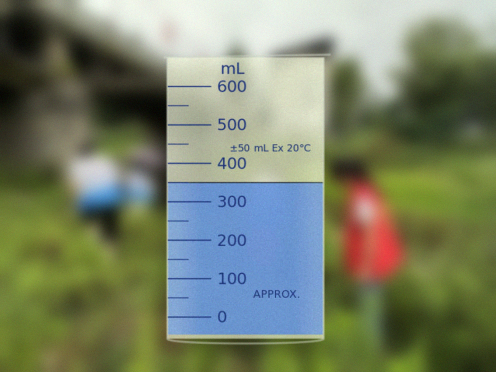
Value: 350 mL
